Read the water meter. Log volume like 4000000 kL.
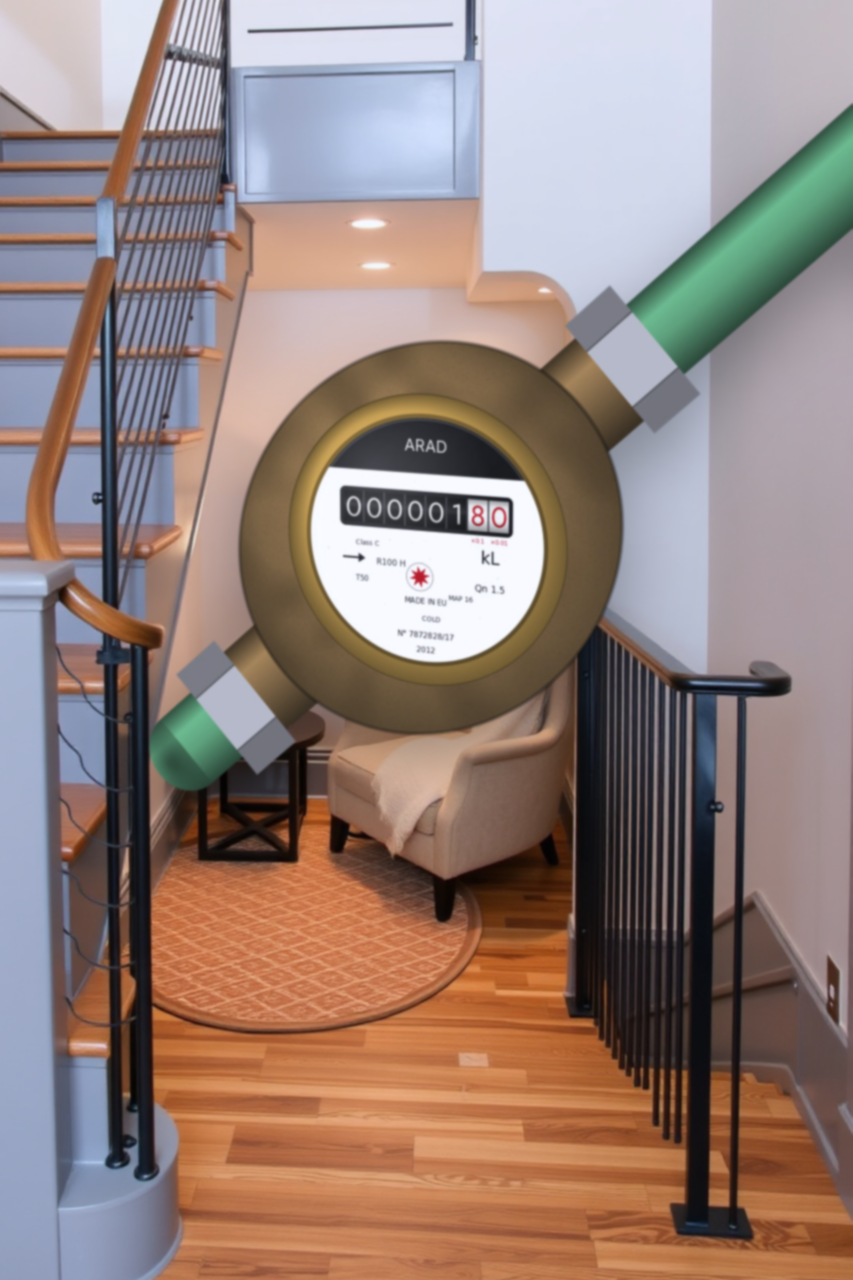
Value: 1.80 kL
